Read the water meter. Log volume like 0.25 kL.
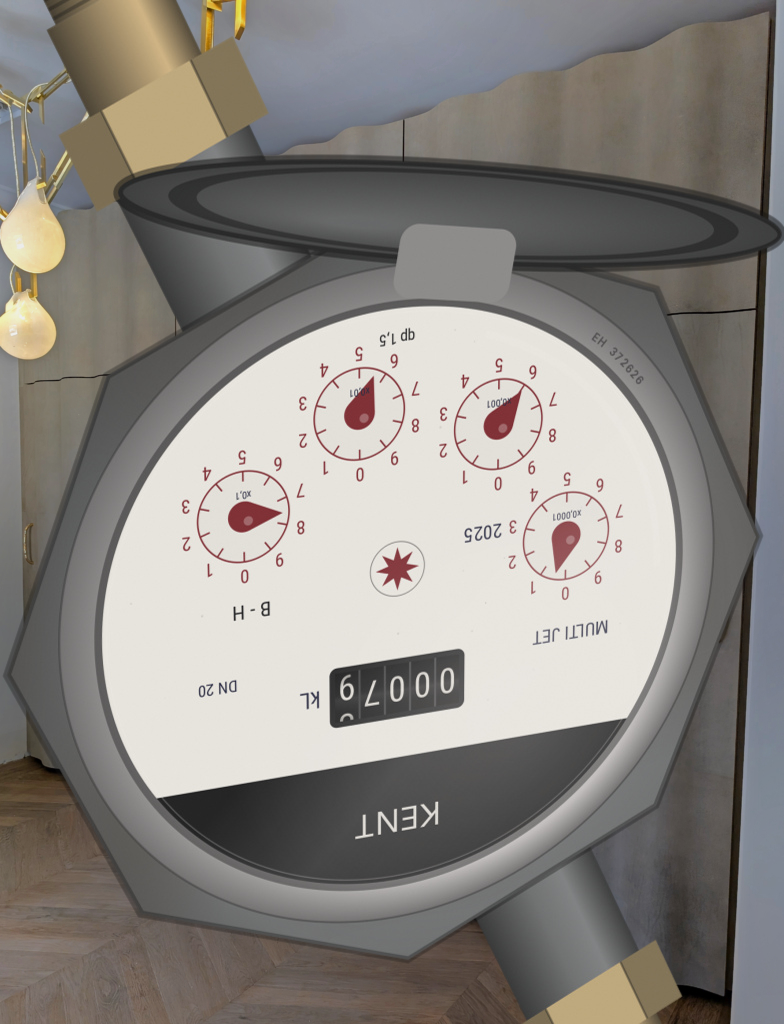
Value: 78.7560 kL
